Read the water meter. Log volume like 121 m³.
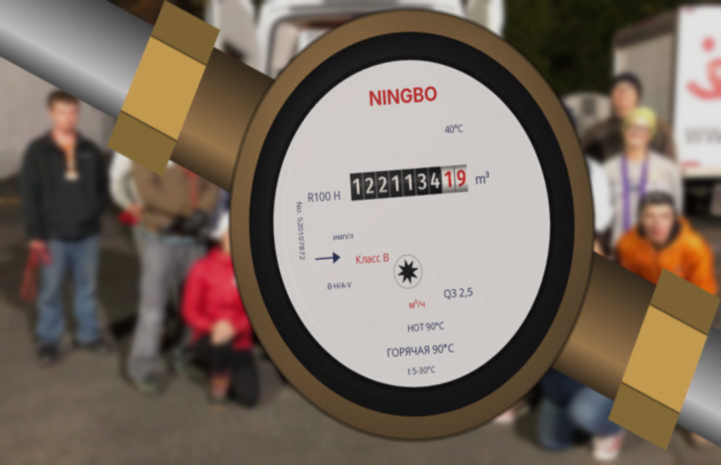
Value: 1221134.19 m³
